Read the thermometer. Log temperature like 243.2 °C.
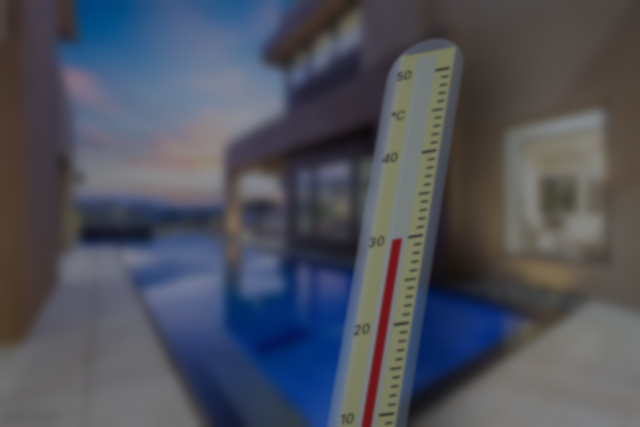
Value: 30 °C
